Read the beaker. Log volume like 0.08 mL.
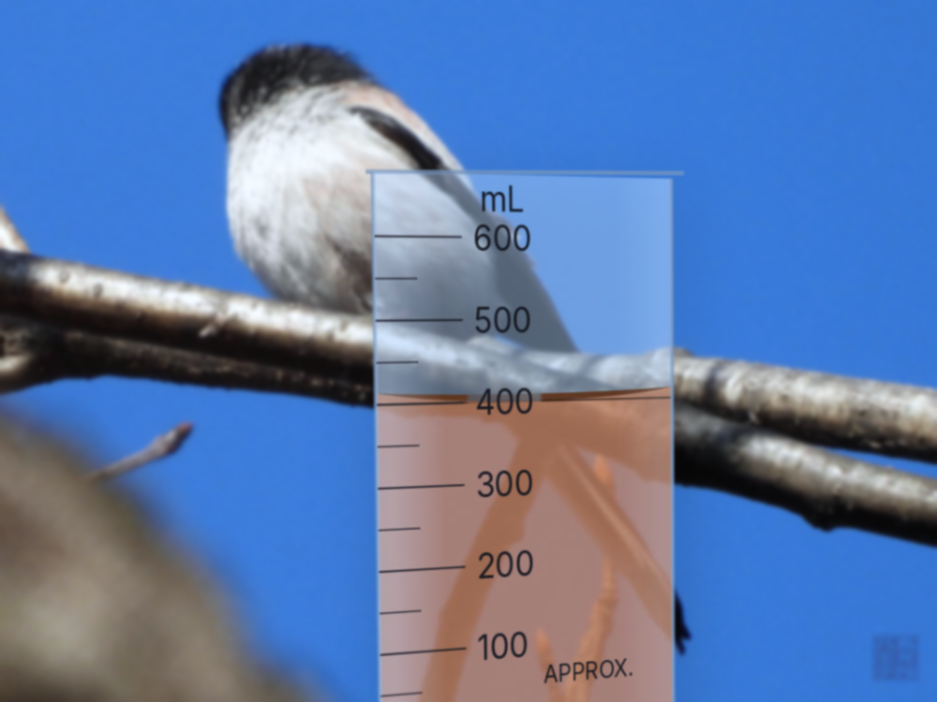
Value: 400 mL
